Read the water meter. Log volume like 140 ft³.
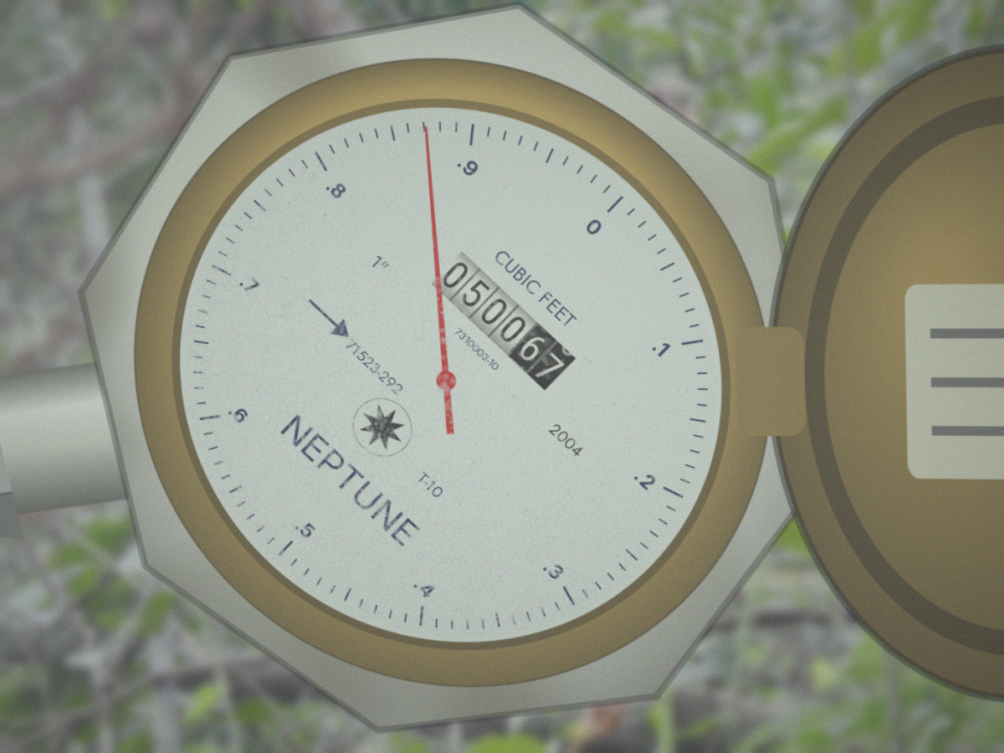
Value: 50066.87 ft³
